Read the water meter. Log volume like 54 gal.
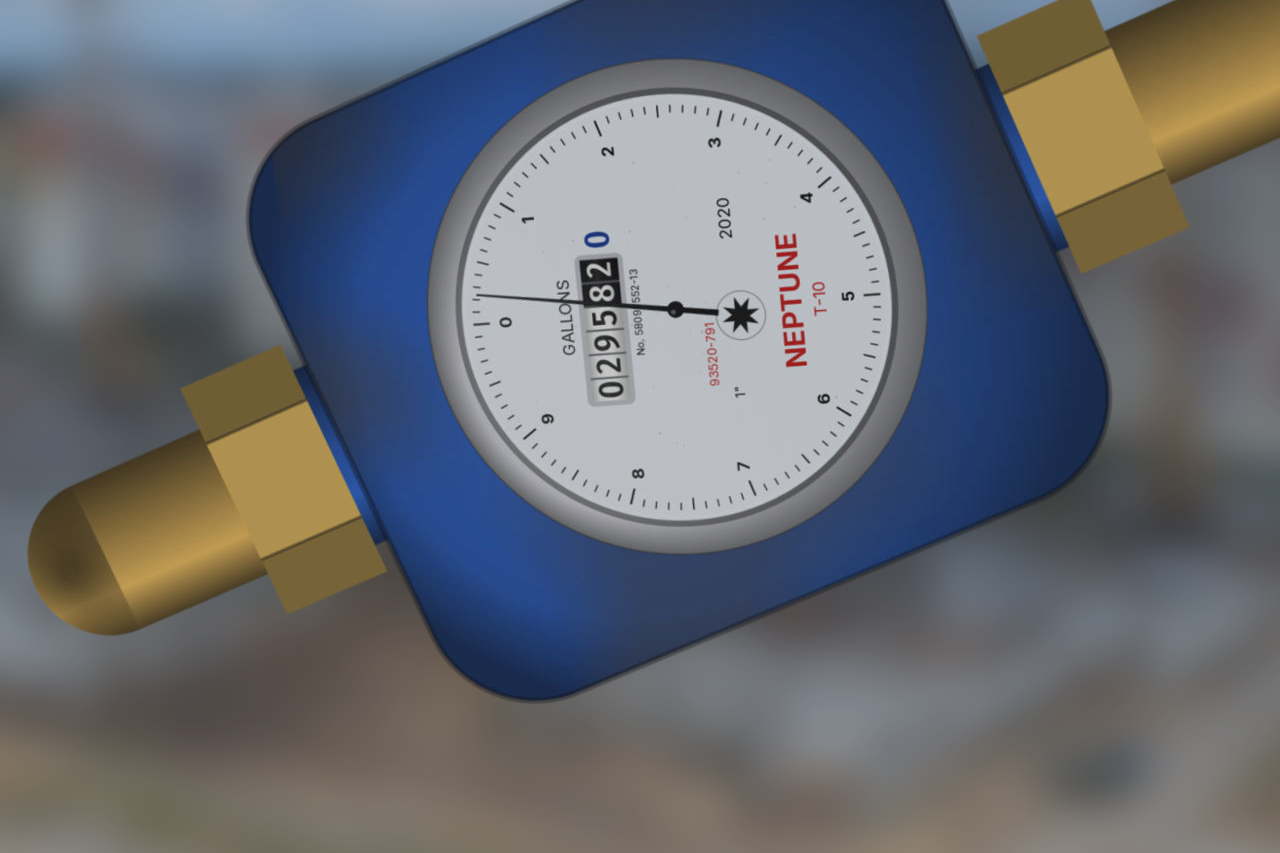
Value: 295820.2 gal
